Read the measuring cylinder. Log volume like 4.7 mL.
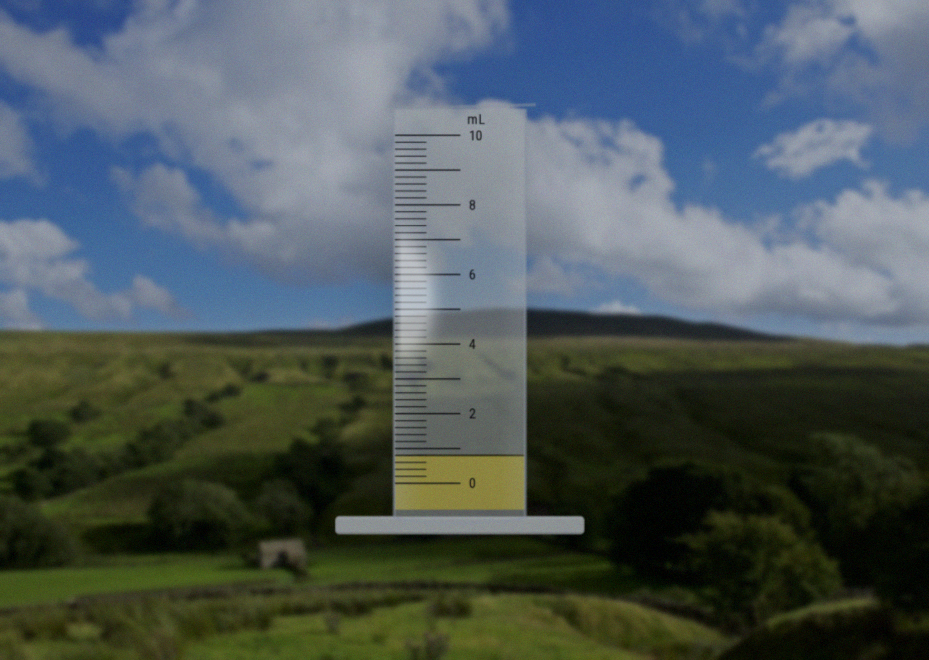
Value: 0.8 mL
